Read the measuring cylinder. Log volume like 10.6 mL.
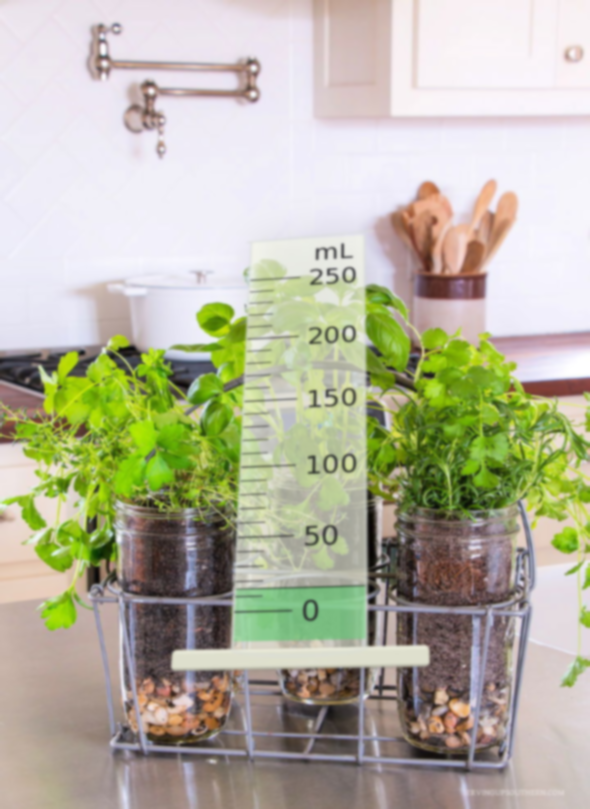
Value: 15 mL
